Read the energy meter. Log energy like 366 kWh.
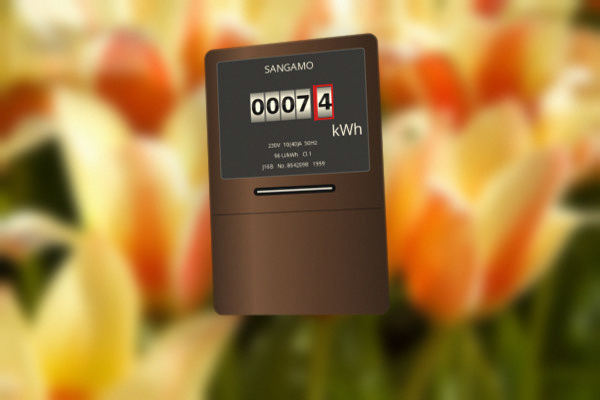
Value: 7.4 kWh
